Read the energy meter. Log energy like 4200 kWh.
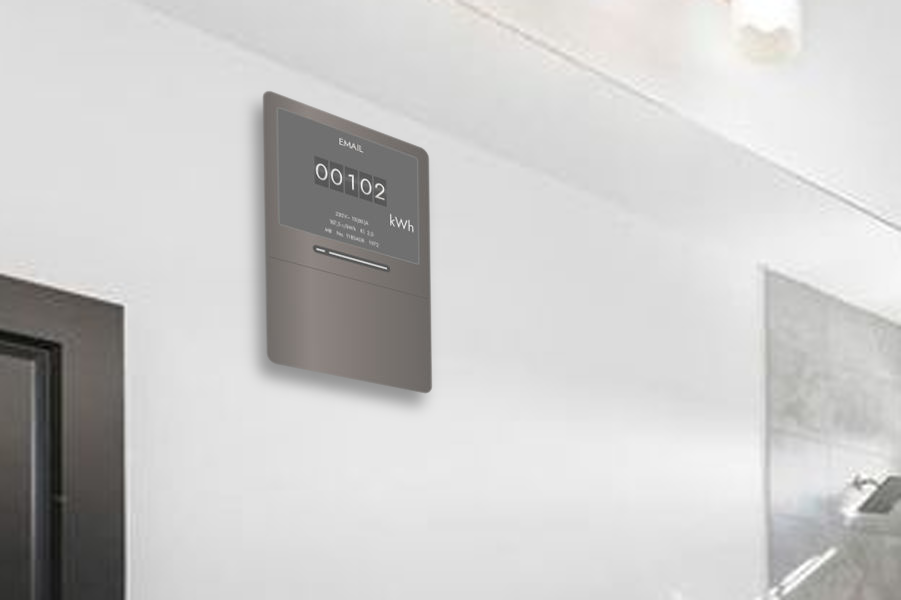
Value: 102 kWh
